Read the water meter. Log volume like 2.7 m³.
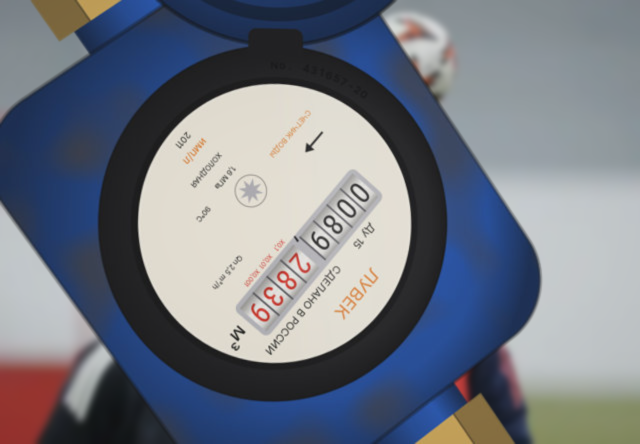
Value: 89.2839 m³
